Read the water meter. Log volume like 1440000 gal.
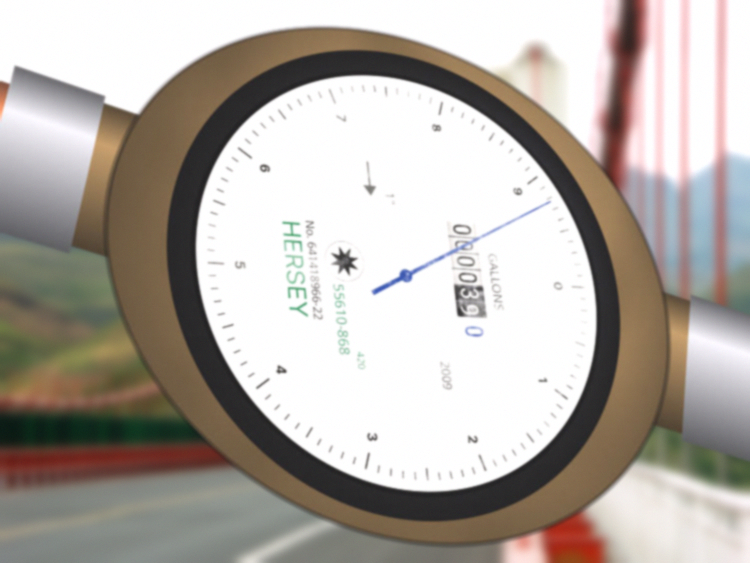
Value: 389.2 gal
